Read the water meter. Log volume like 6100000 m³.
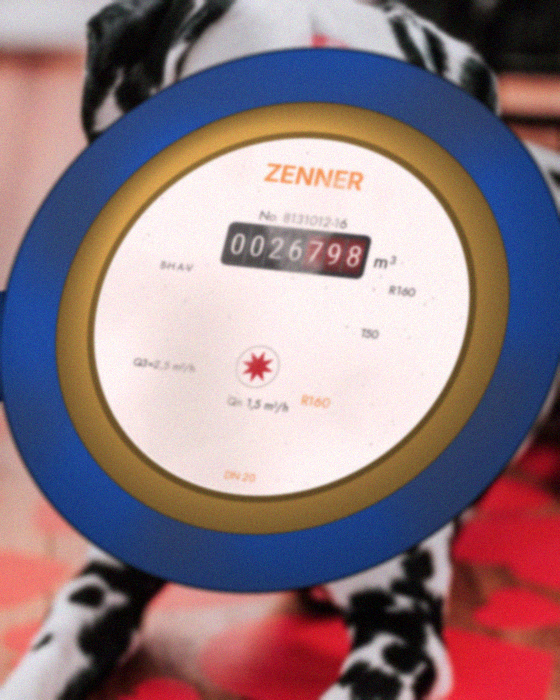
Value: 26.798 m³
